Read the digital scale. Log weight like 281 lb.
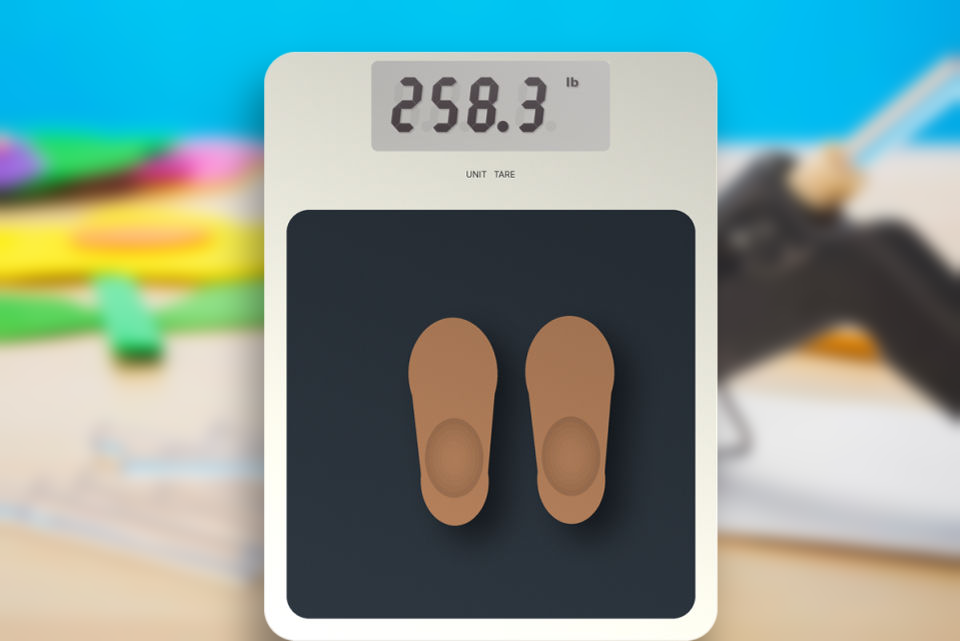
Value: 258.3 lb
